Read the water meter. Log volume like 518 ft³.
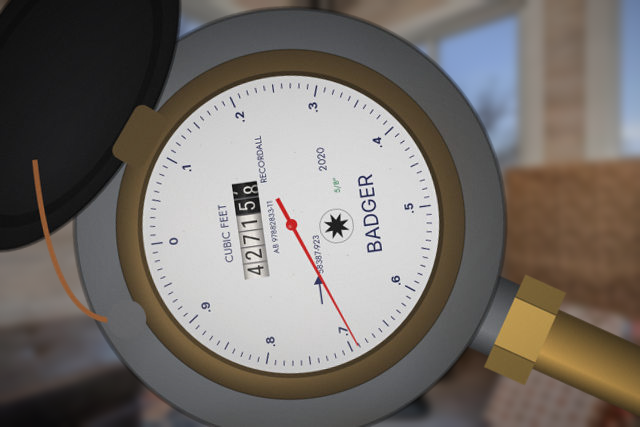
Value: 427157.69 ft³
